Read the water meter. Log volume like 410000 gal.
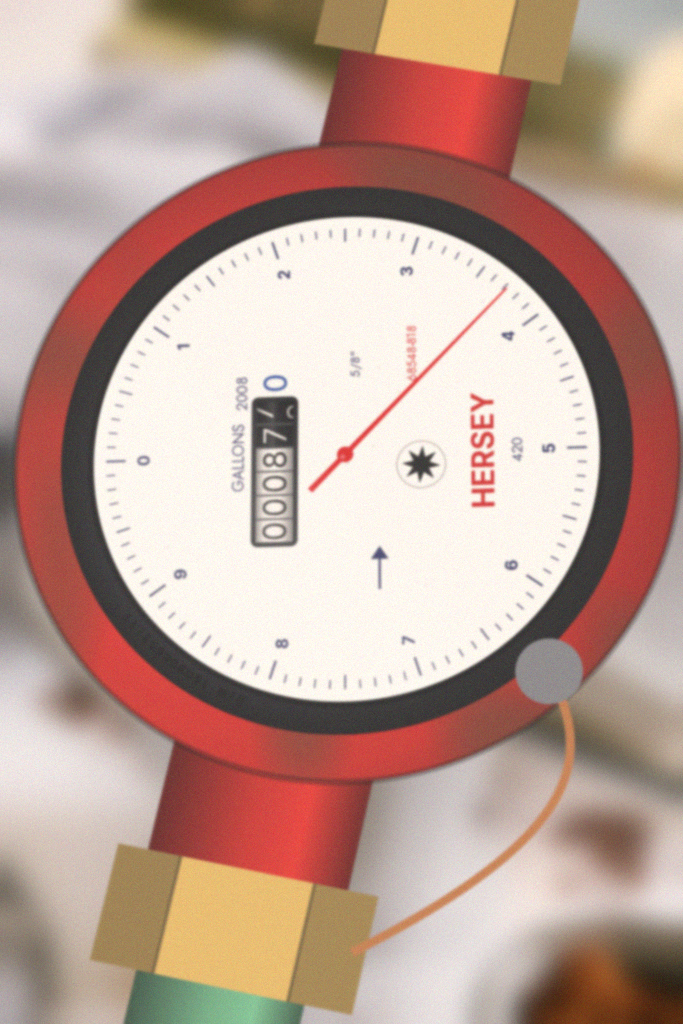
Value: 8773.7 gal
